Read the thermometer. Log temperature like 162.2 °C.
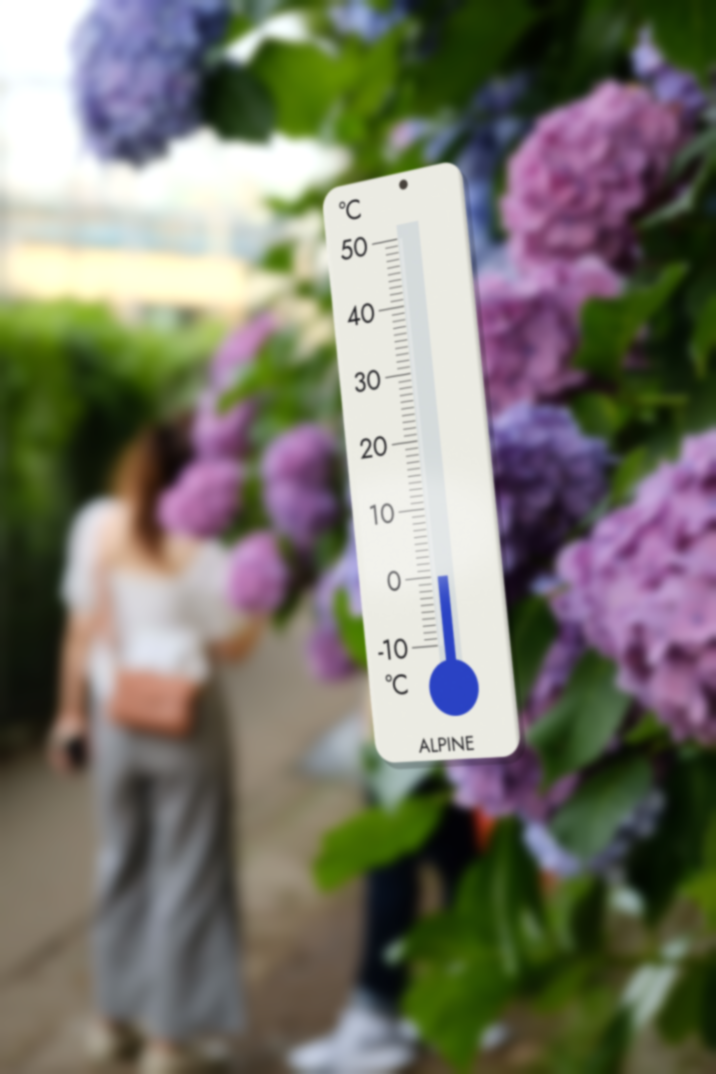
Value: 0 °C
